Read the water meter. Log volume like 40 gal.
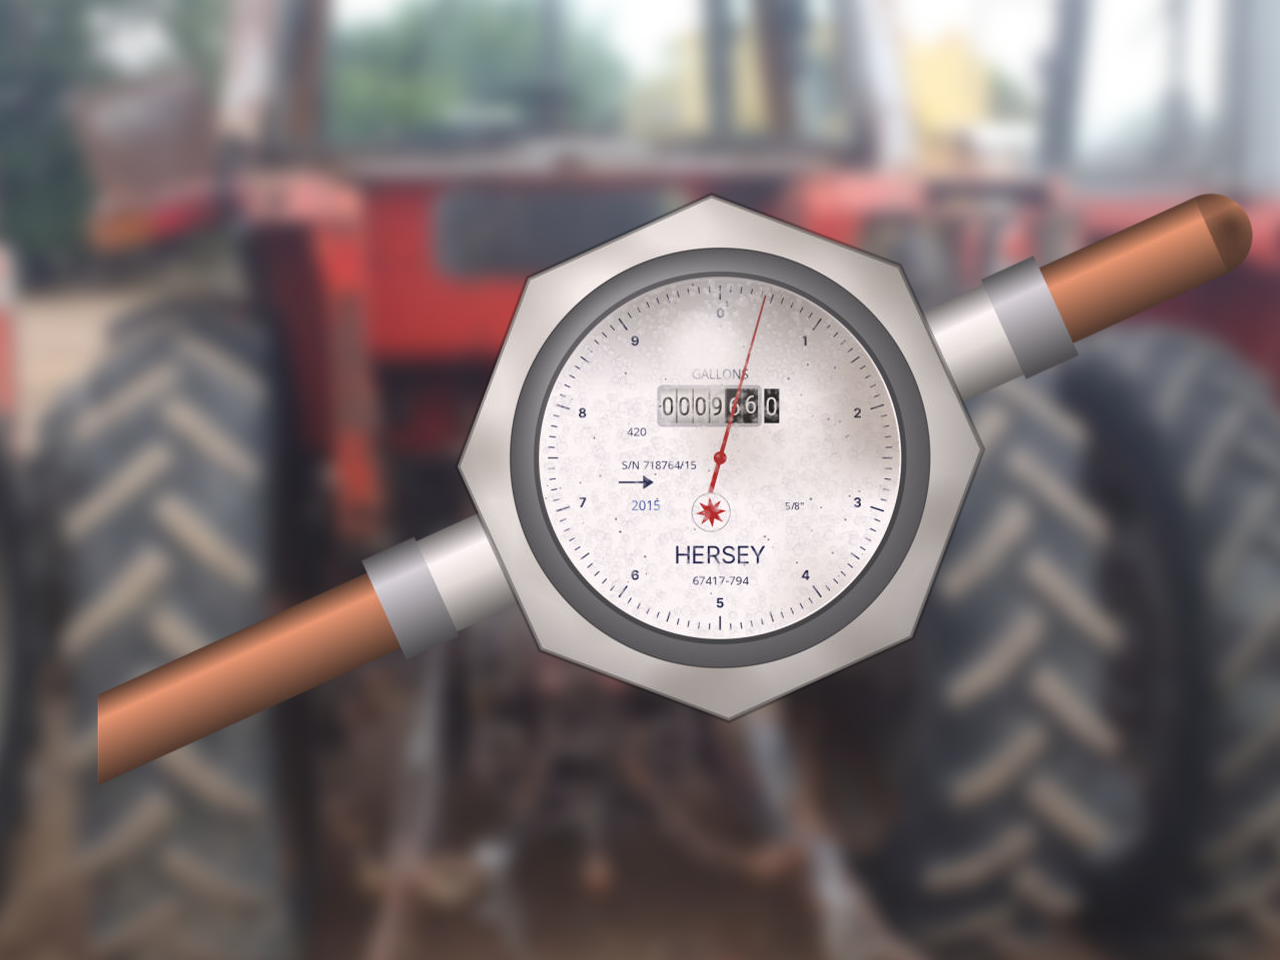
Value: 9660.4 gal
